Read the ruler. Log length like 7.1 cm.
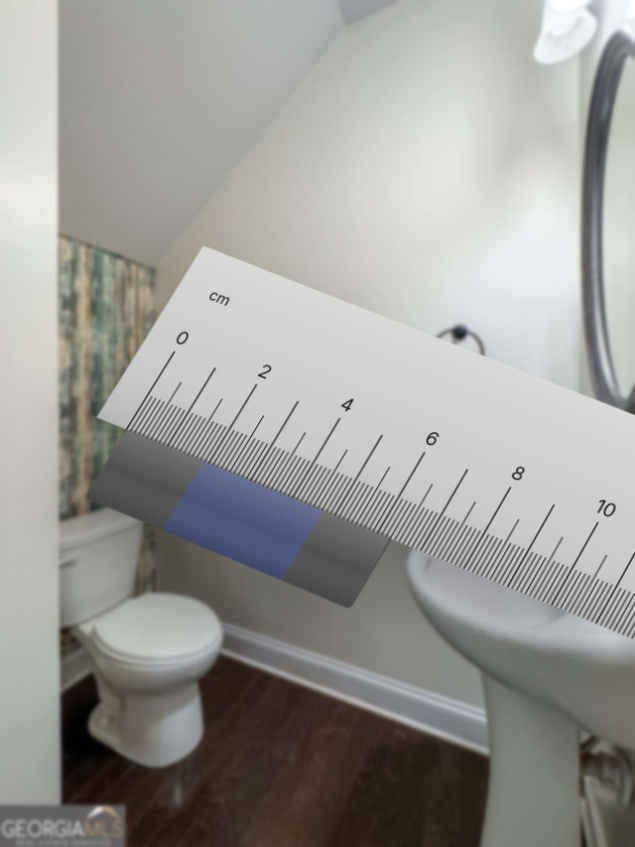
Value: 6.3 cm
